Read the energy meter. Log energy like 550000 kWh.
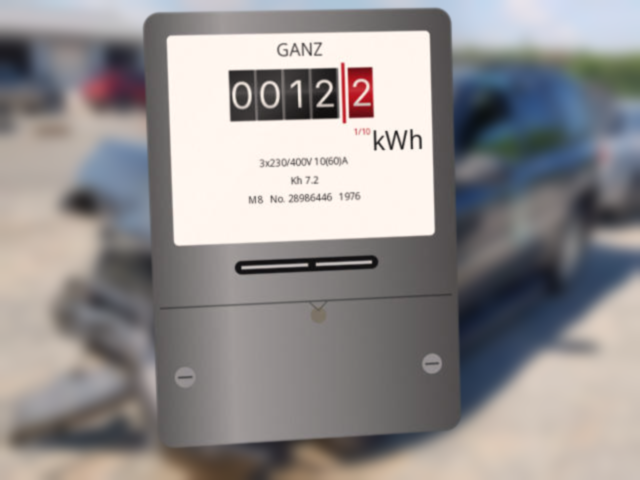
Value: 12.2 kWh
